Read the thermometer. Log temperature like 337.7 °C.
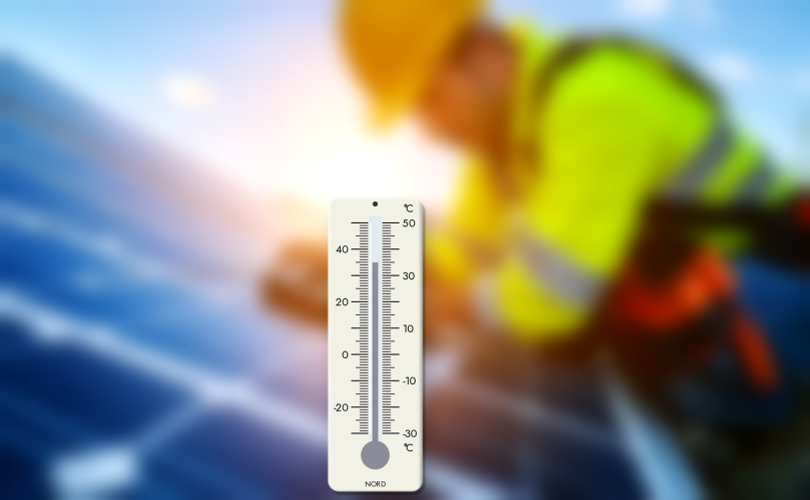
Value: 35 °C
